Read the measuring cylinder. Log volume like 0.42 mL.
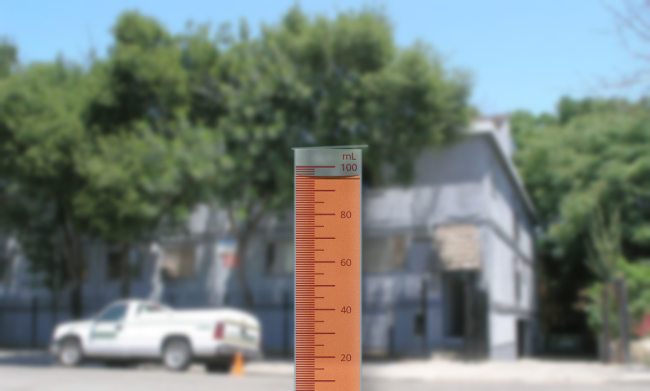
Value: 95 mL
